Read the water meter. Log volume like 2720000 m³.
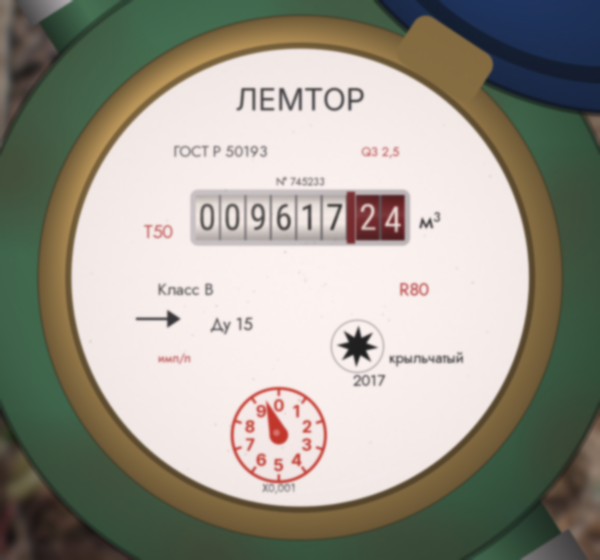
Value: 9617.239 m³
